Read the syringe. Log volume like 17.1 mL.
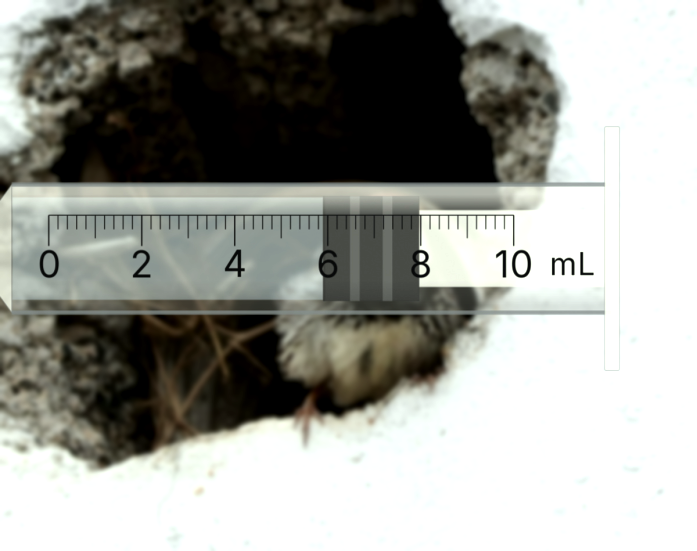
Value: 5.9 mL
